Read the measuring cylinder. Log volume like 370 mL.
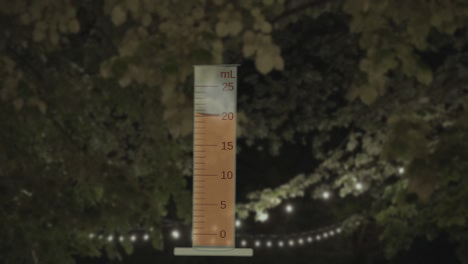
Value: 20 mL
